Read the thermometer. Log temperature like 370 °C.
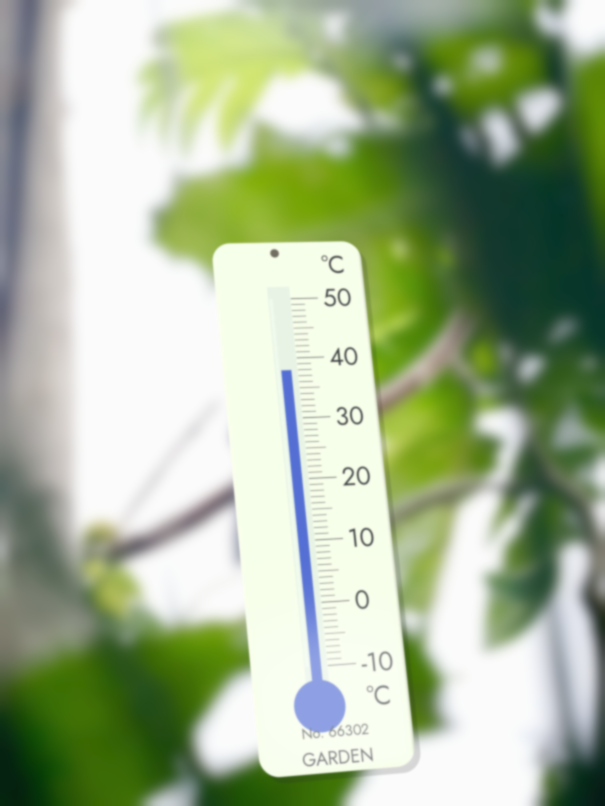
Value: 38 °C
